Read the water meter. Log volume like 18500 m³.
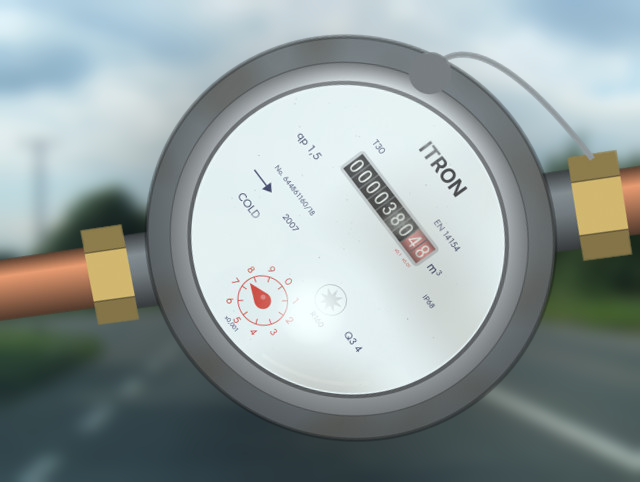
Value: 380.487 m³
